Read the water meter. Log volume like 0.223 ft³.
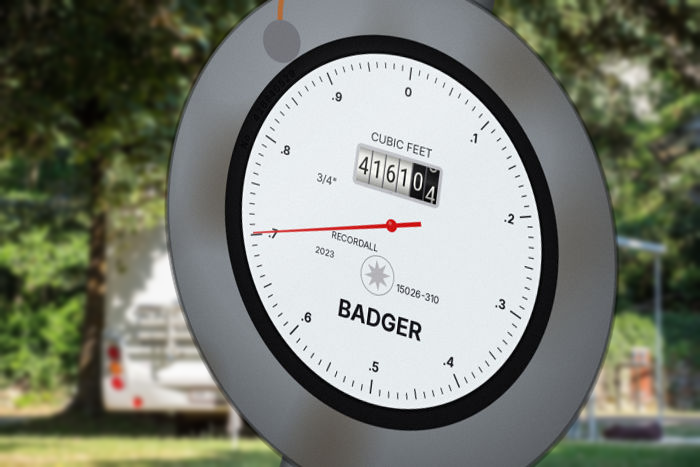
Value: 416103.70 ft³
